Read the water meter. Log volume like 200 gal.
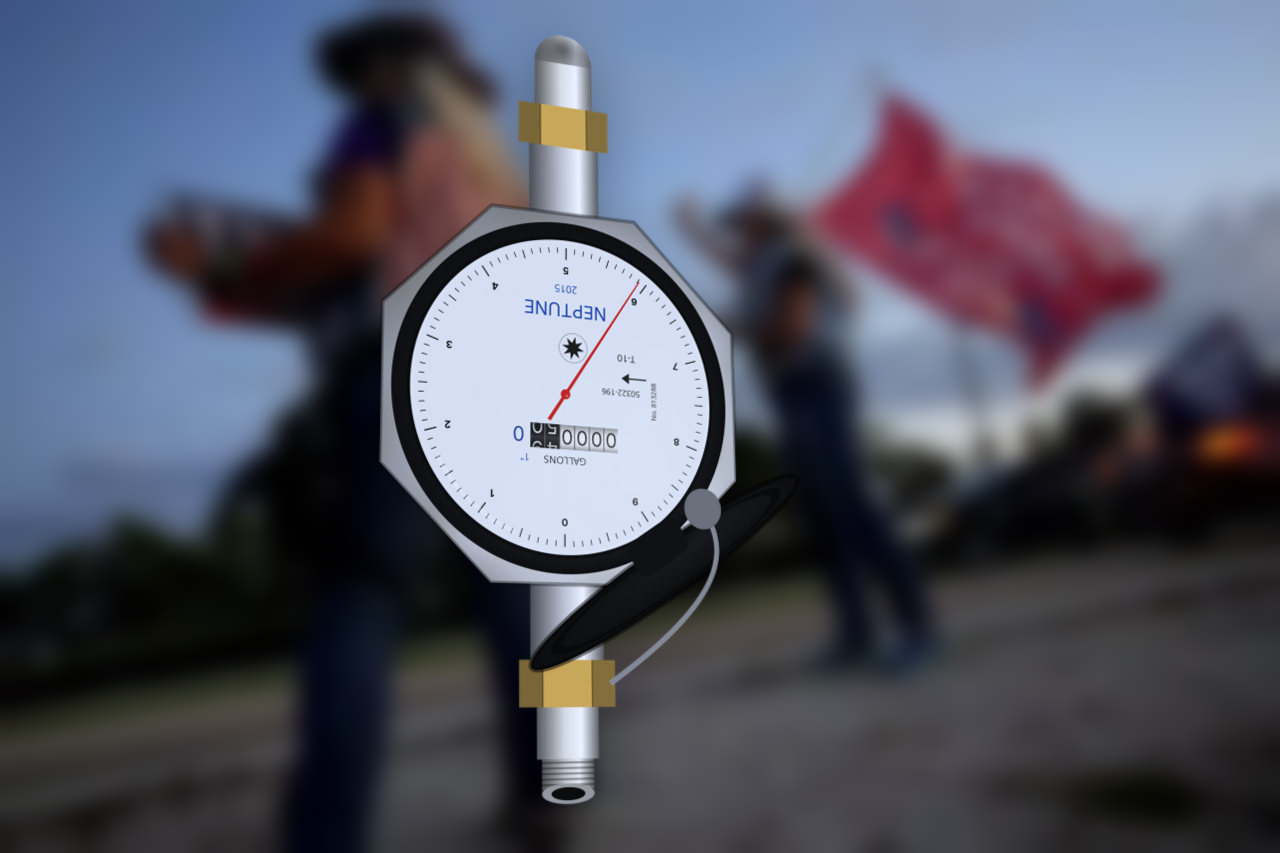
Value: 495.9 gal
